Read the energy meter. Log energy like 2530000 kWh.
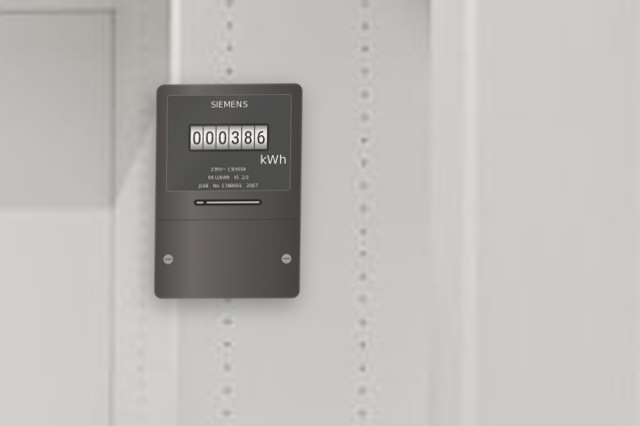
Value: 386 kWh
